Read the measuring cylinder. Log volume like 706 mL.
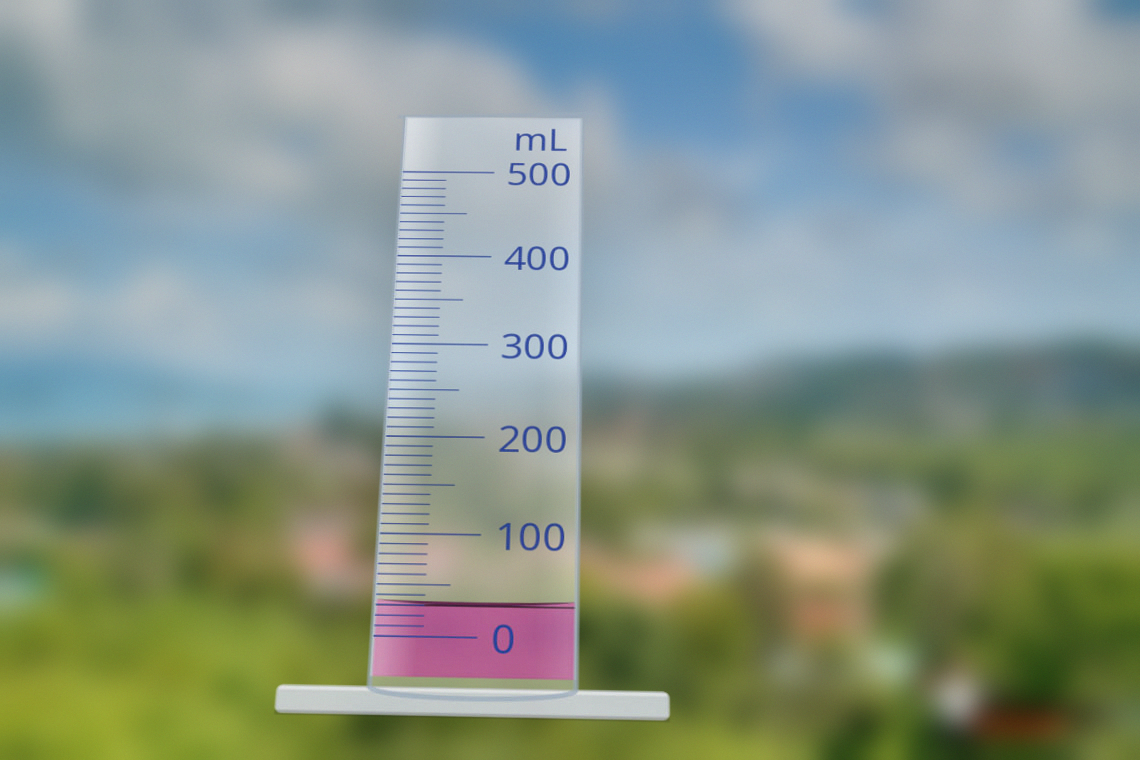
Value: 30 mL
